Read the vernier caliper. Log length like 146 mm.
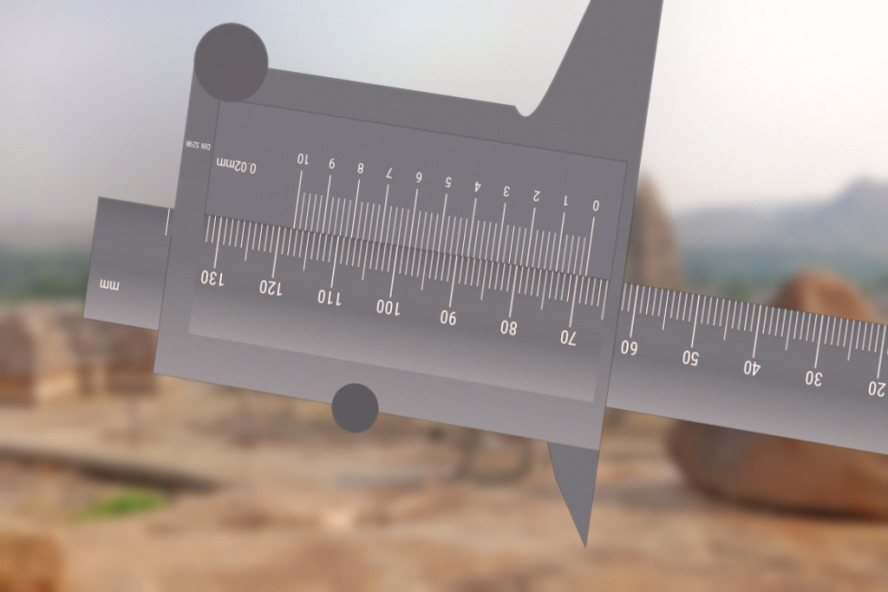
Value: 68.6 mm
